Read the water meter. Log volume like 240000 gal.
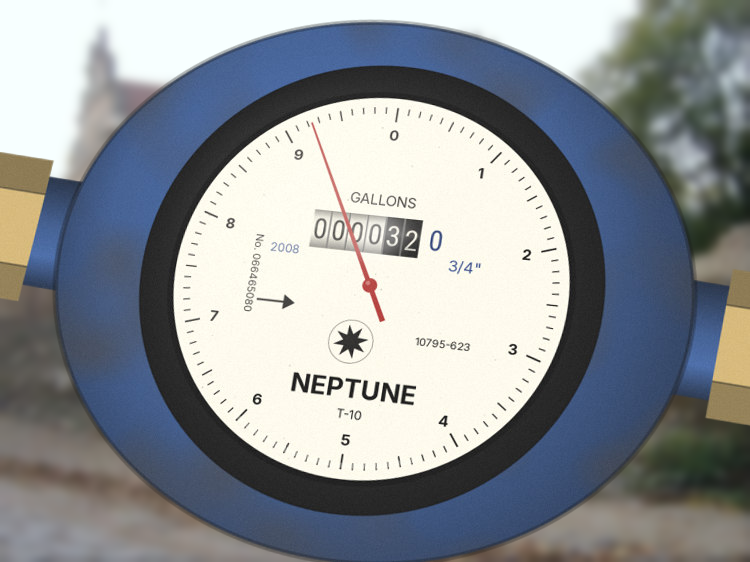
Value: 319.2 gal
